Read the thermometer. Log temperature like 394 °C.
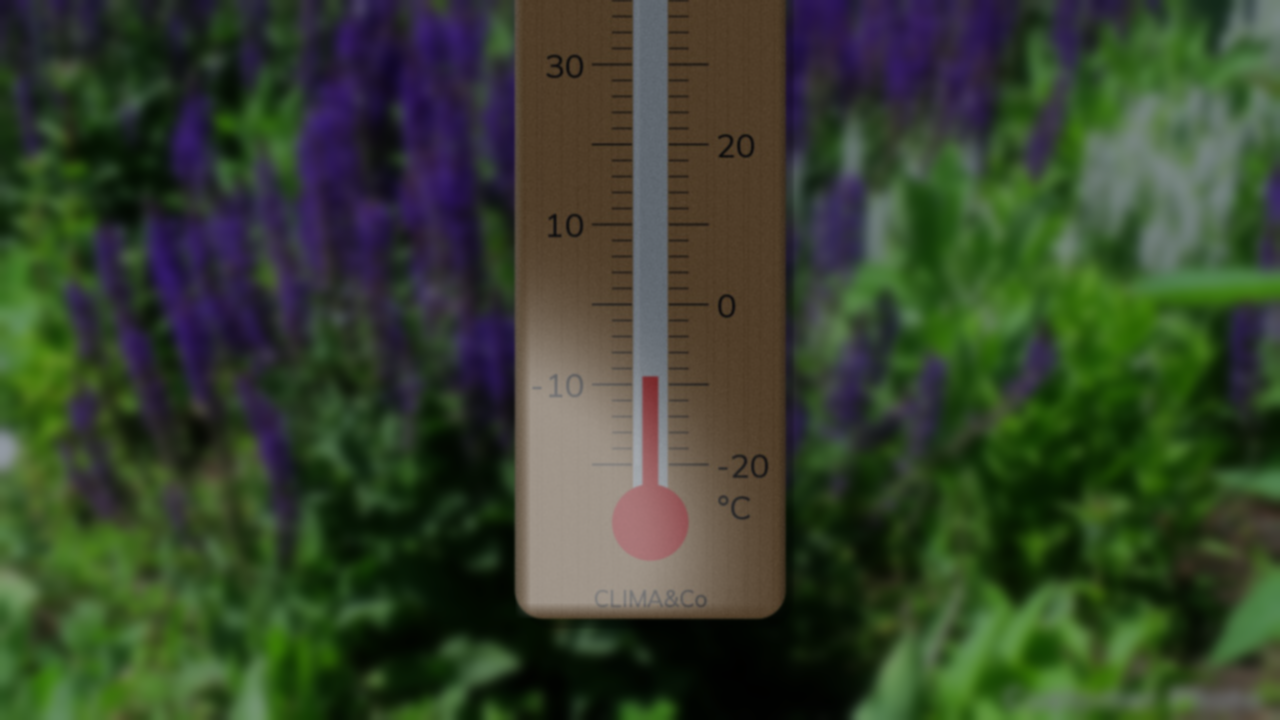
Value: -9 °C
